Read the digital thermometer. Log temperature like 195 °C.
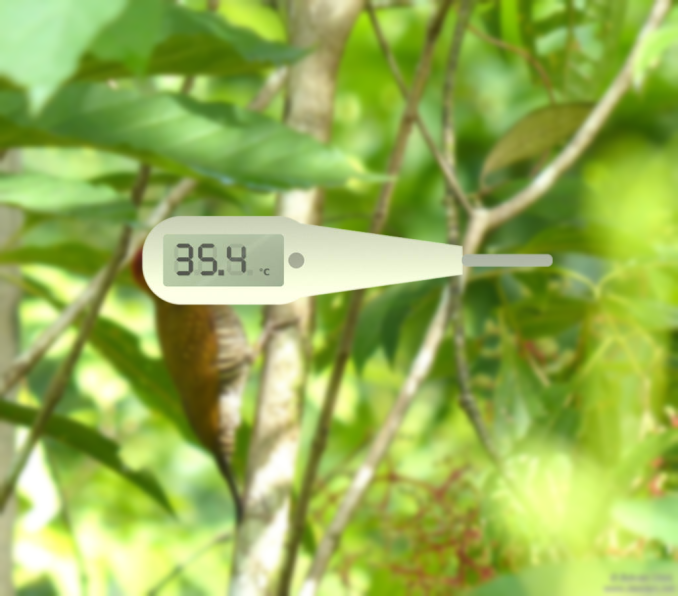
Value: 35.4 °C
